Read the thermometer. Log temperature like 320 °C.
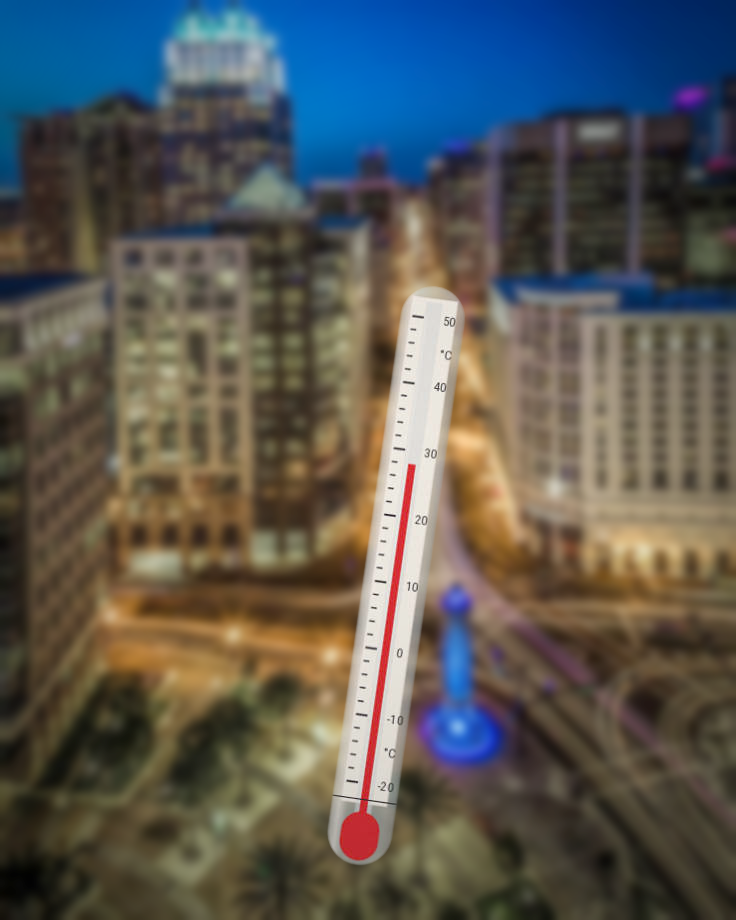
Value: 28 °C
